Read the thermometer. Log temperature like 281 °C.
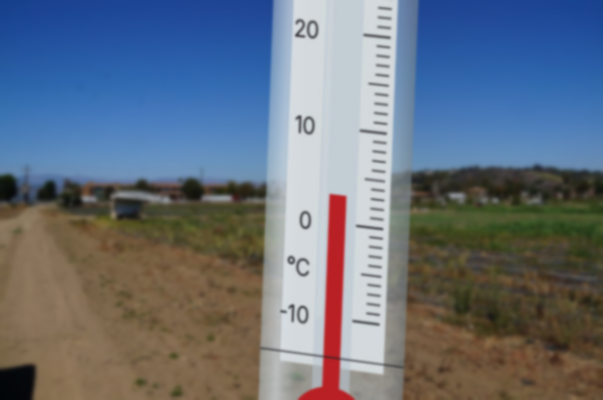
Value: 3 °C
